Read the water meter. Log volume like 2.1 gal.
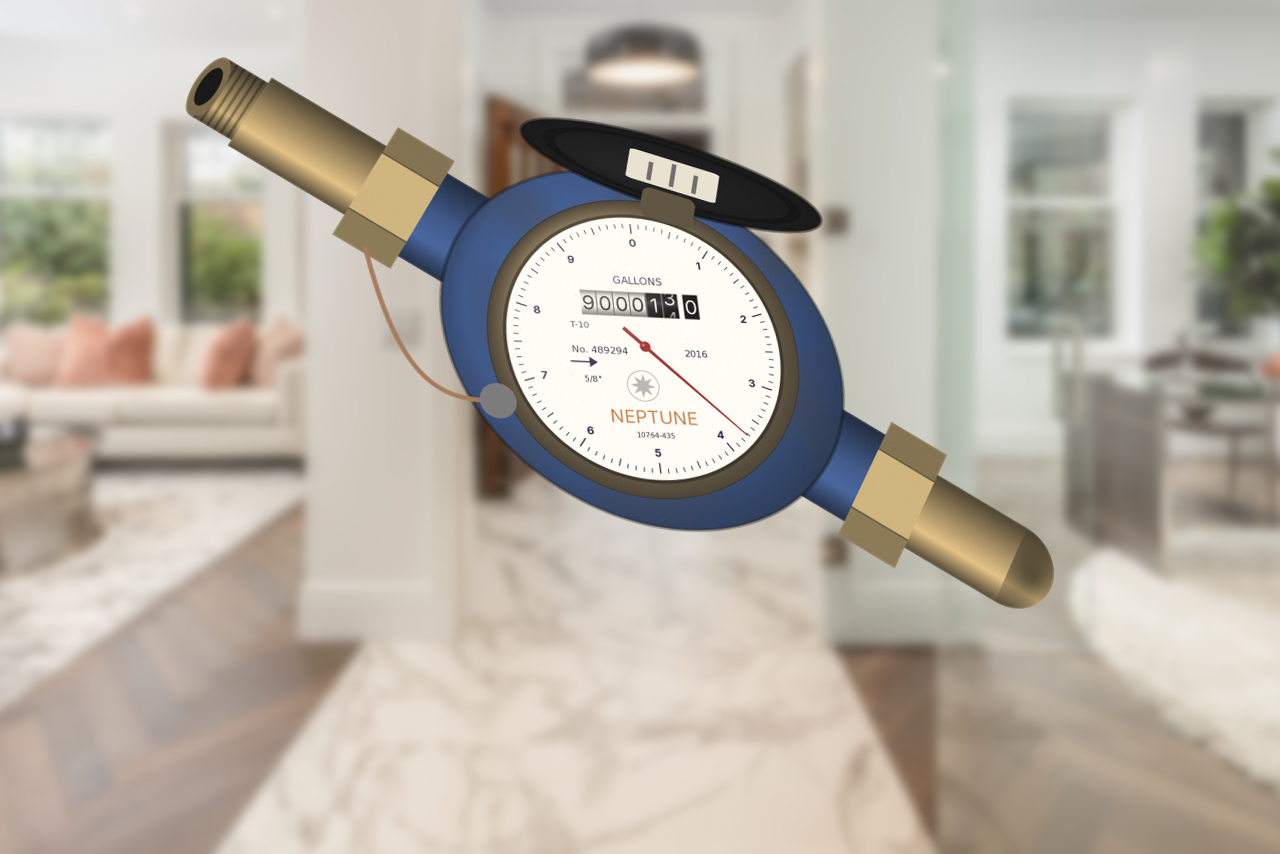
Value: 9000133.7 gal
